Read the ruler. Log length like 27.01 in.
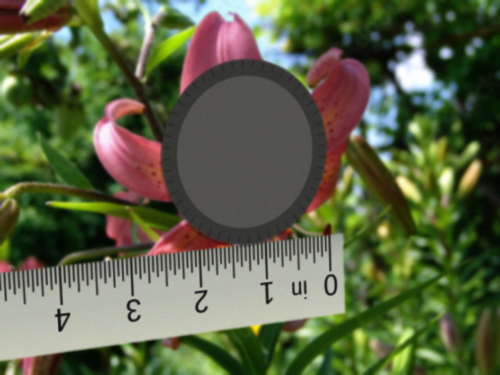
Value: 2.5 in
